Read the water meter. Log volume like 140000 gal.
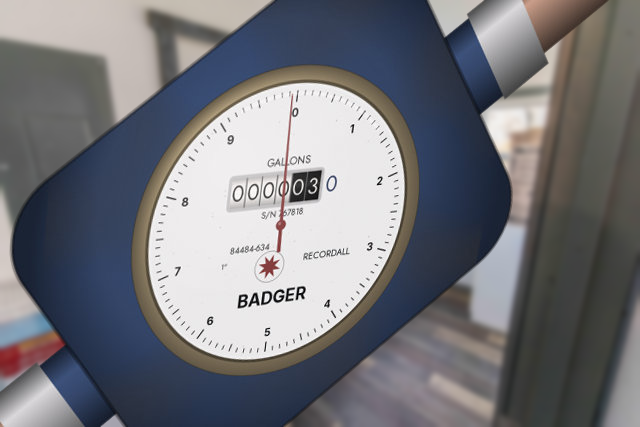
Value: 29.9 gal
